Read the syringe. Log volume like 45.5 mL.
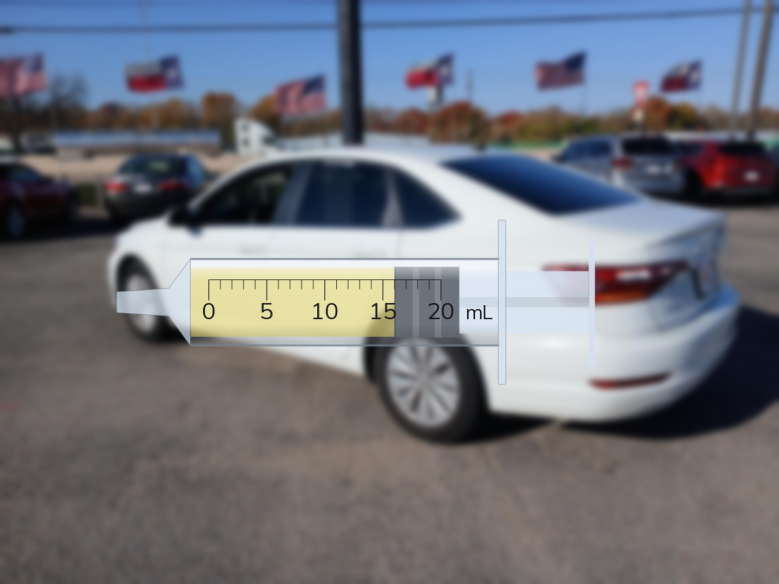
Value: 16 mL
